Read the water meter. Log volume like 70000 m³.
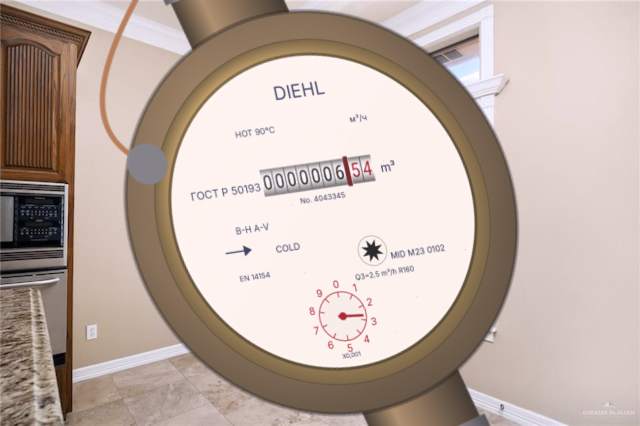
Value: 6.542 m³
